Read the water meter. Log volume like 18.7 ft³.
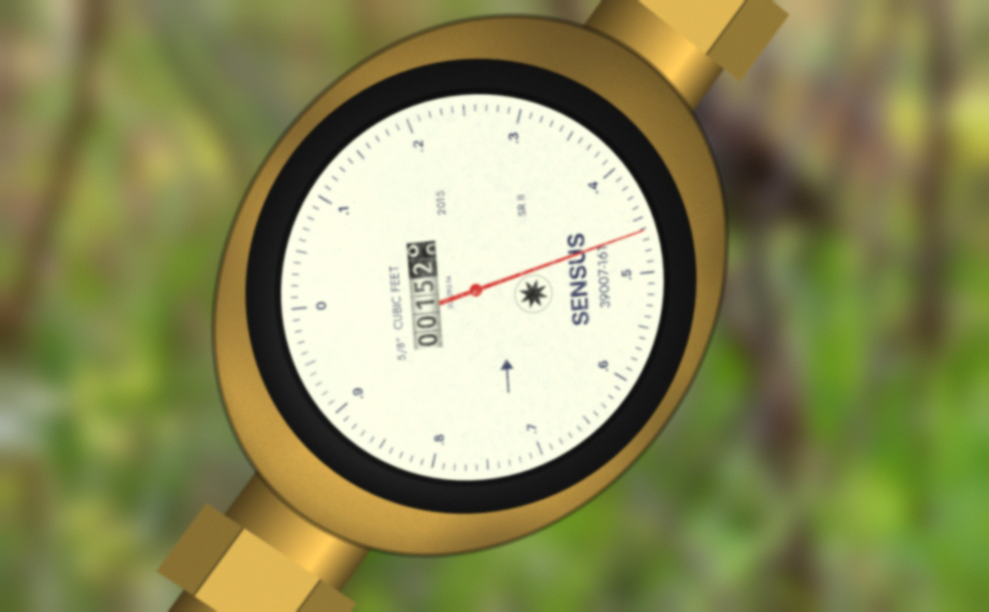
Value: 1528.46 ft³
